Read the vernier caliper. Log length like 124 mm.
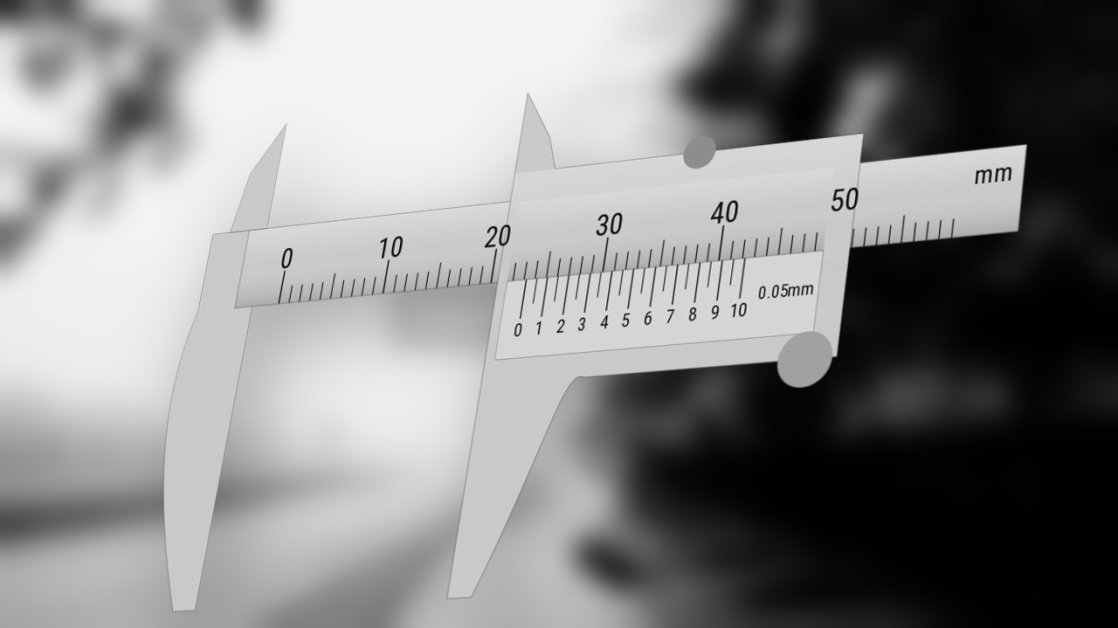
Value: 23.2 mm
